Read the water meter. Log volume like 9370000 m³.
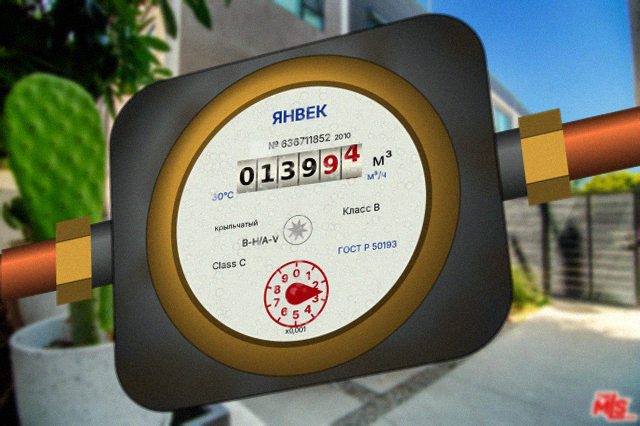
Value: 139.942 m³
